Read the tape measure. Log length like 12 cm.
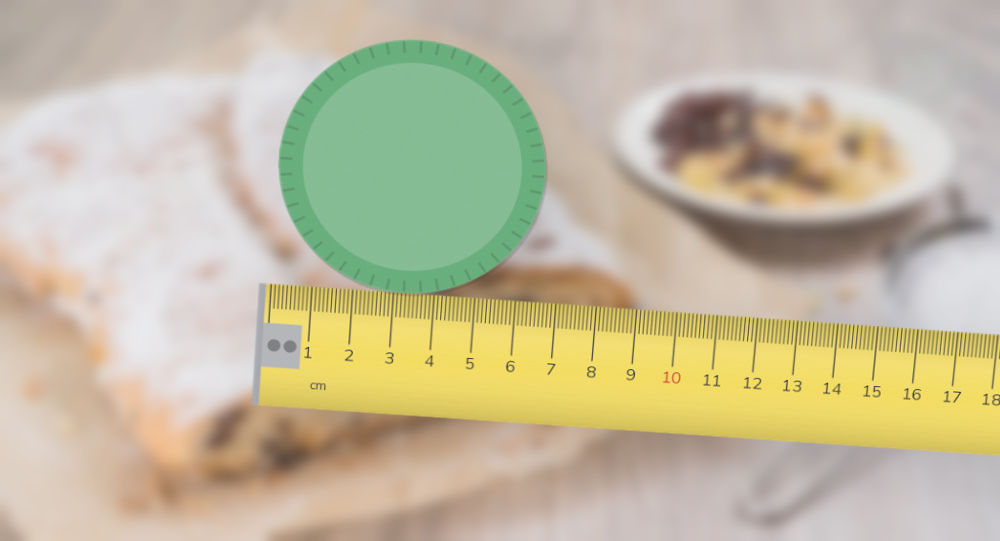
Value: 6.5 cm
